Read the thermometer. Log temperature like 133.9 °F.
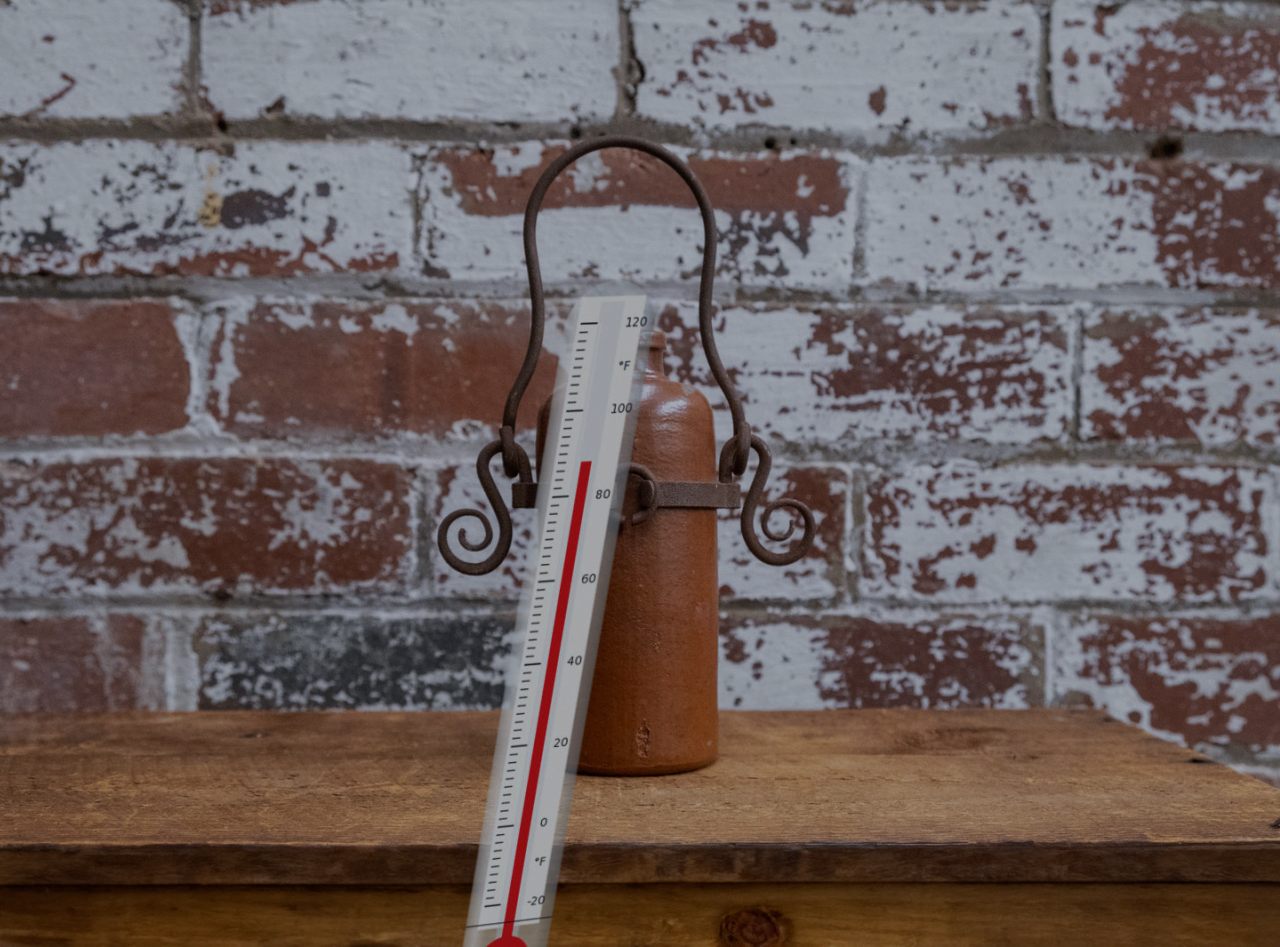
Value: 88 °F
